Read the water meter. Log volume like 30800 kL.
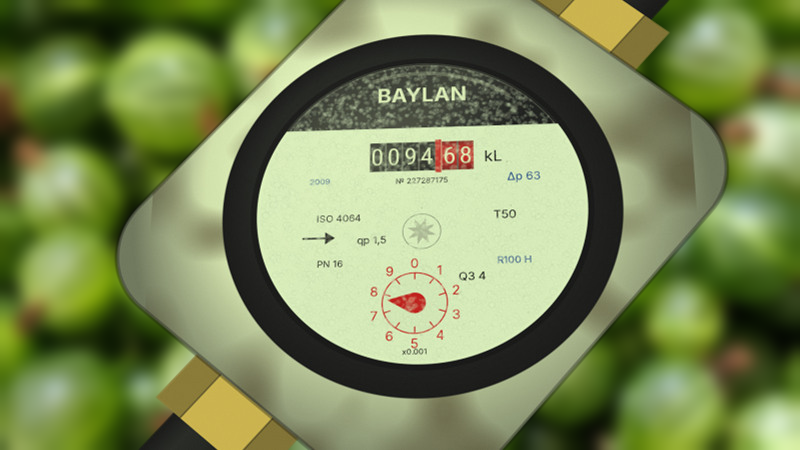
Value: 94.687 kL
